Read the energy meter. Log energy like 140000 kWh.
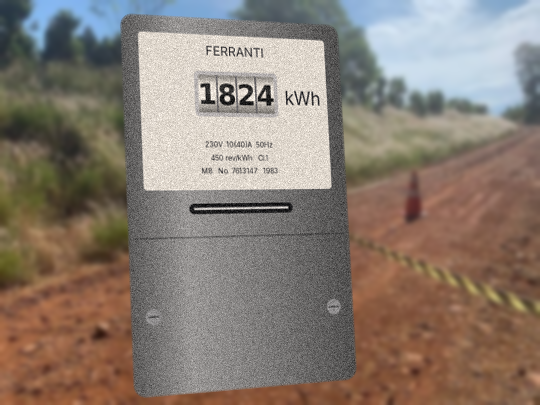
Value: 1824 kWh
